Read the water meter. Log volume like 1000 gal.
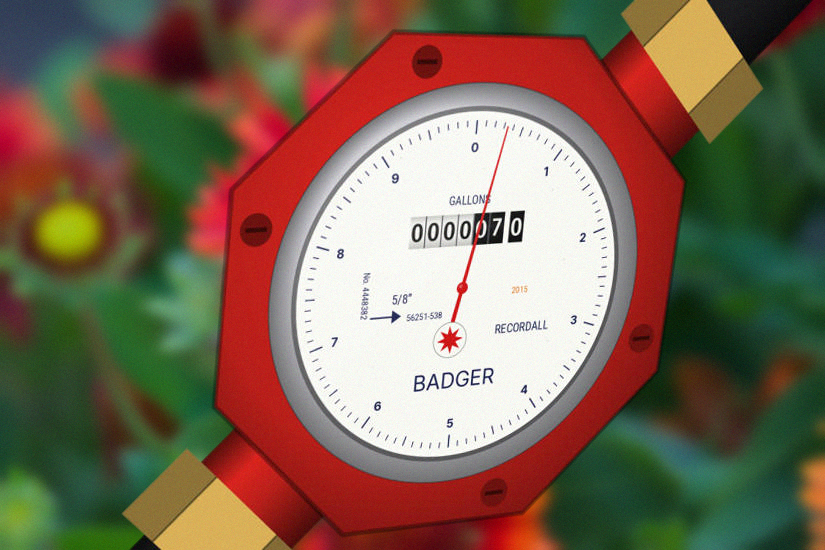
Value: 70.3 gal
